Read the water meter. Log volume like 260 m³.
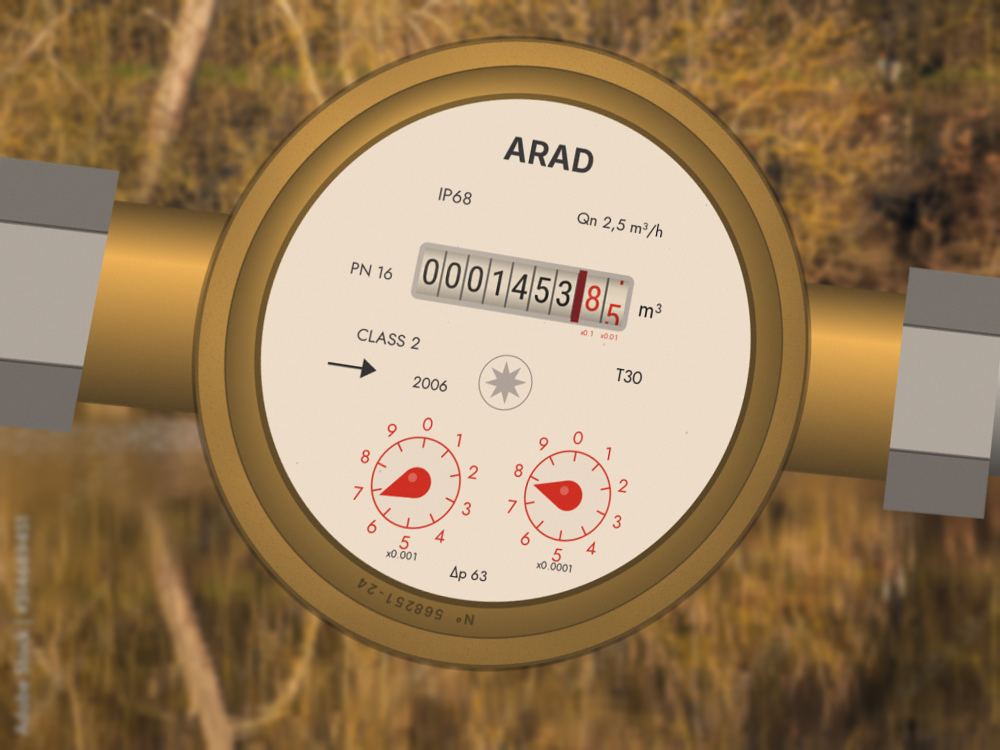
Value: 1453.8467 m³
